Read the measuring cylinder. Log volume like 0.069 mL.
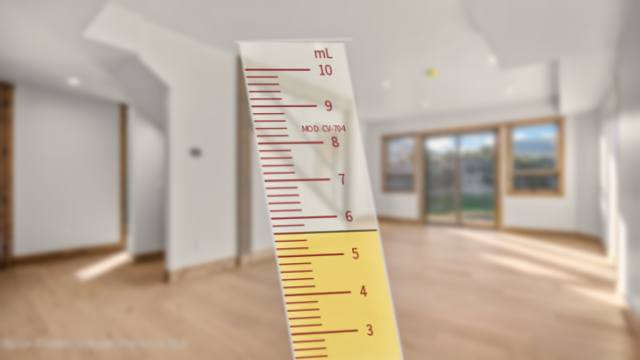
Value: 5.6 mL
